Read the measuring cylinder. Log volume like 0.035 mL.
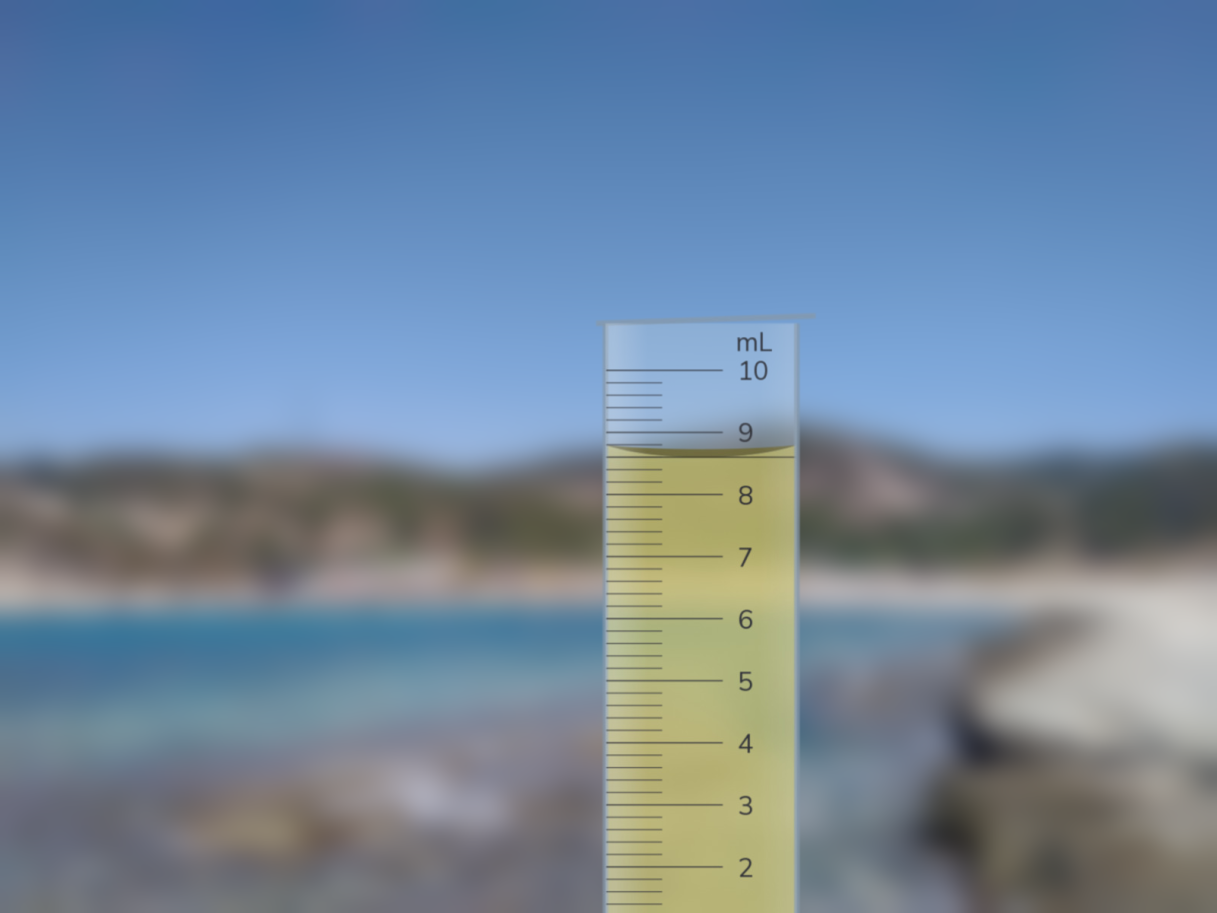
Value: 8.6 mL
